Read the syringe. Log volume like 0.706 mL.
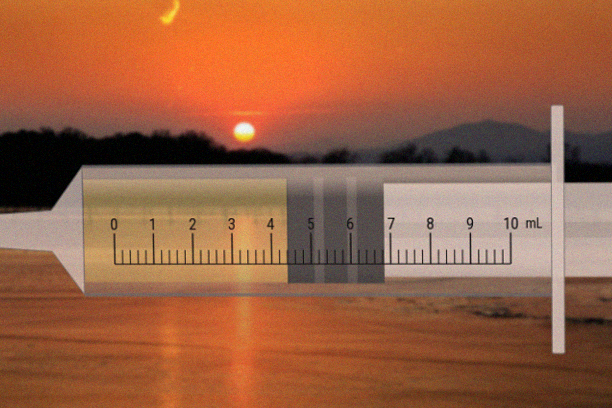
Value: 4.4 mL
